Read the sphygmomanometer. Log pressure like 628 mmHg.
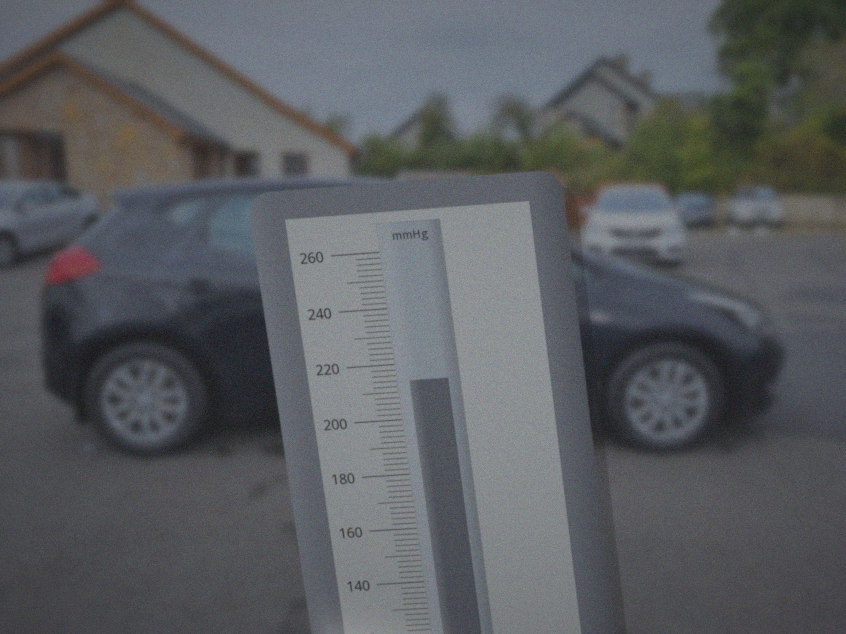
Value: 214 mmHg
